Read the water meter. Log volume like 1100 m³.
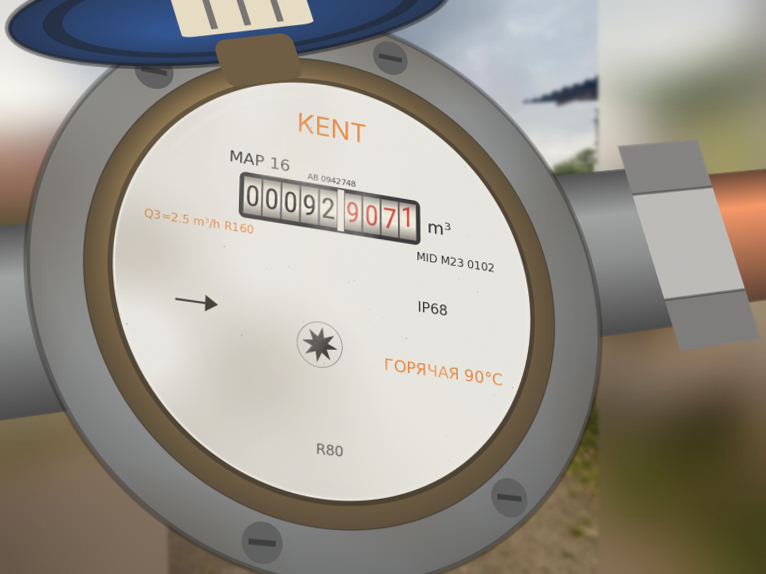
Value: 92.9071 m³
